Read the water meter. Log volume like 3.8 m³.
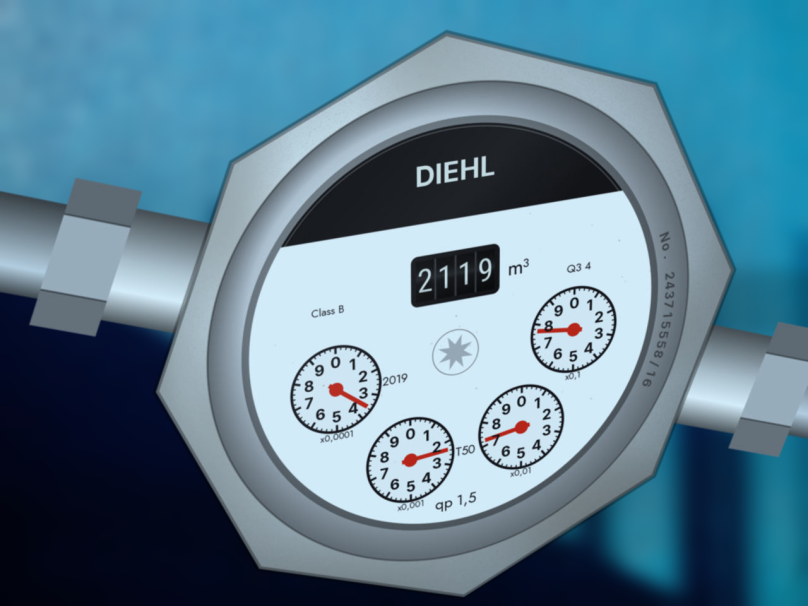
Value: 2119.7723 m³
